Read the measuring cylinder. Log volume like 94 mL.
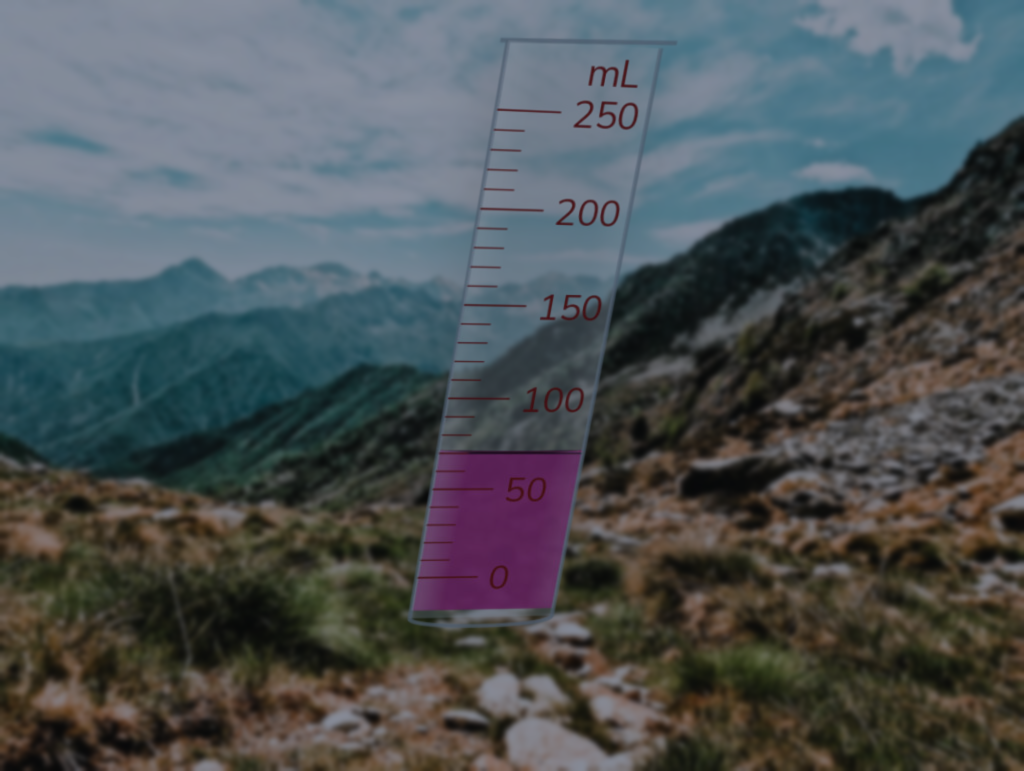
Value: 70 mL
